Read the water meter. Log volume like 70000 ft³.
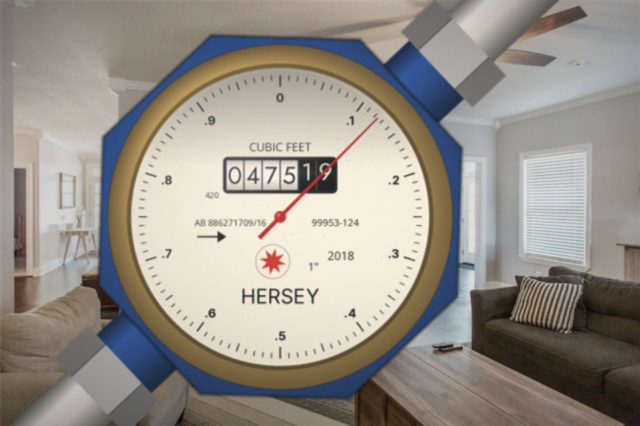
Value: 47519.12 ft³
